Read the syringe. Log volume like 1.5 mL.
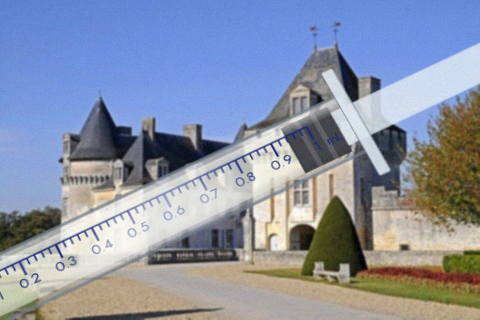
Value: 0.94 mL
